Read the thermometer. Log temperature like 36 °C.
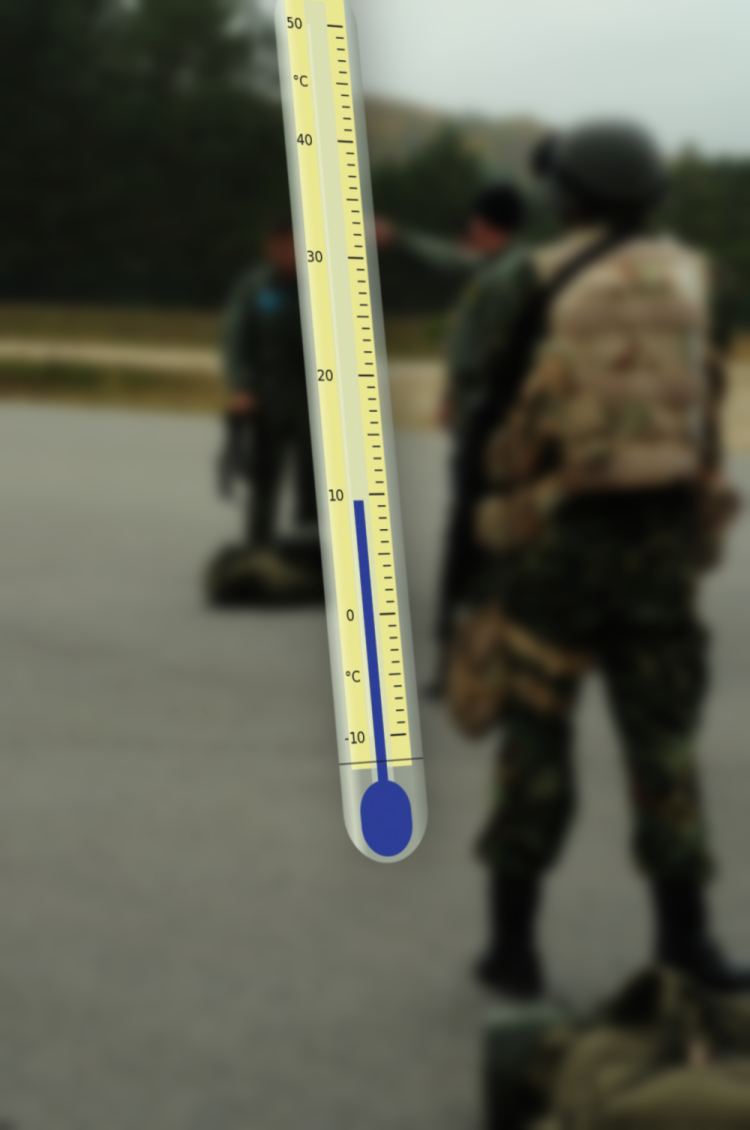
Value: 9.5 °C
